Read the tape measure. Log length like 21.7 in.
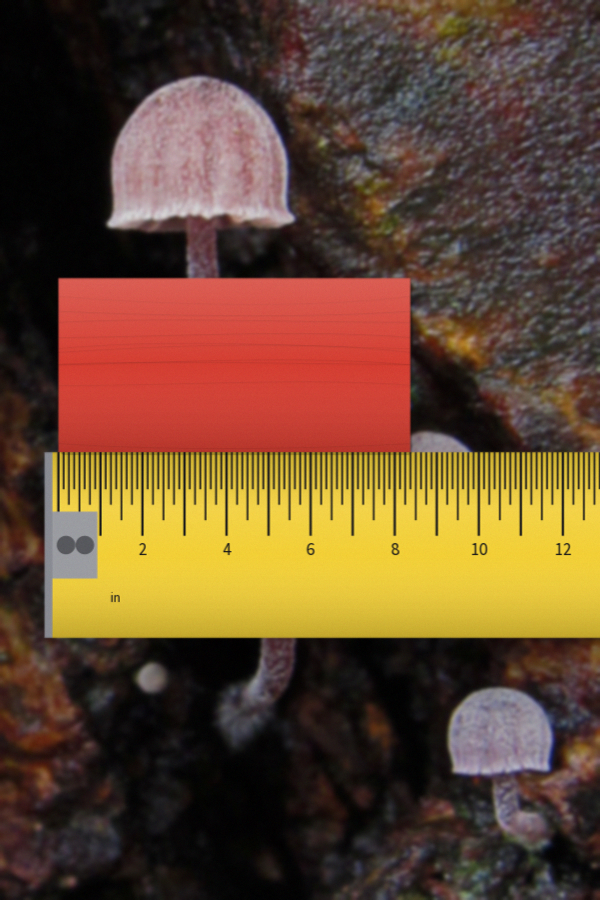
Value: 8.375 in
